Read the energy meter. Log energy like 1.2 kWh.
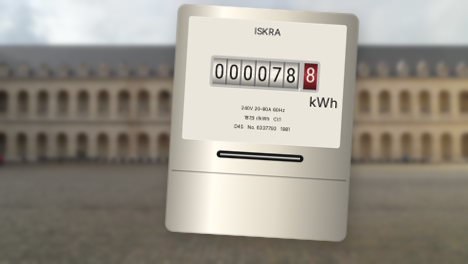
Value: 78.8 kWh
